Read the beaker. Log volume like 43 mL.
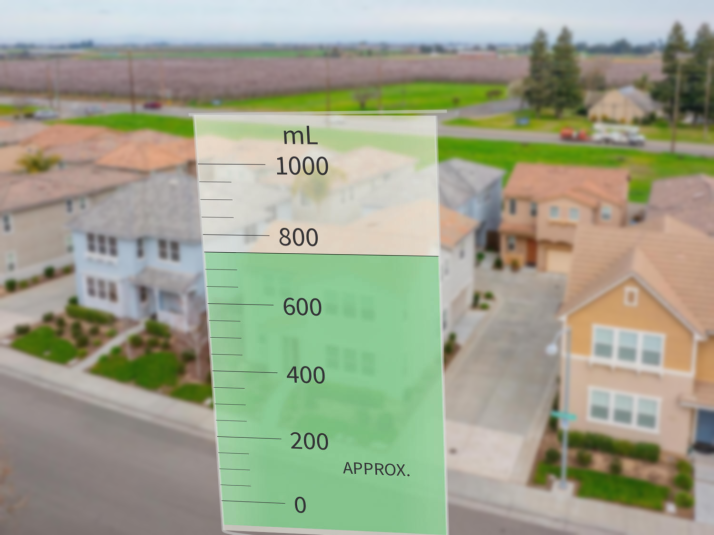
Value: 750 mL
